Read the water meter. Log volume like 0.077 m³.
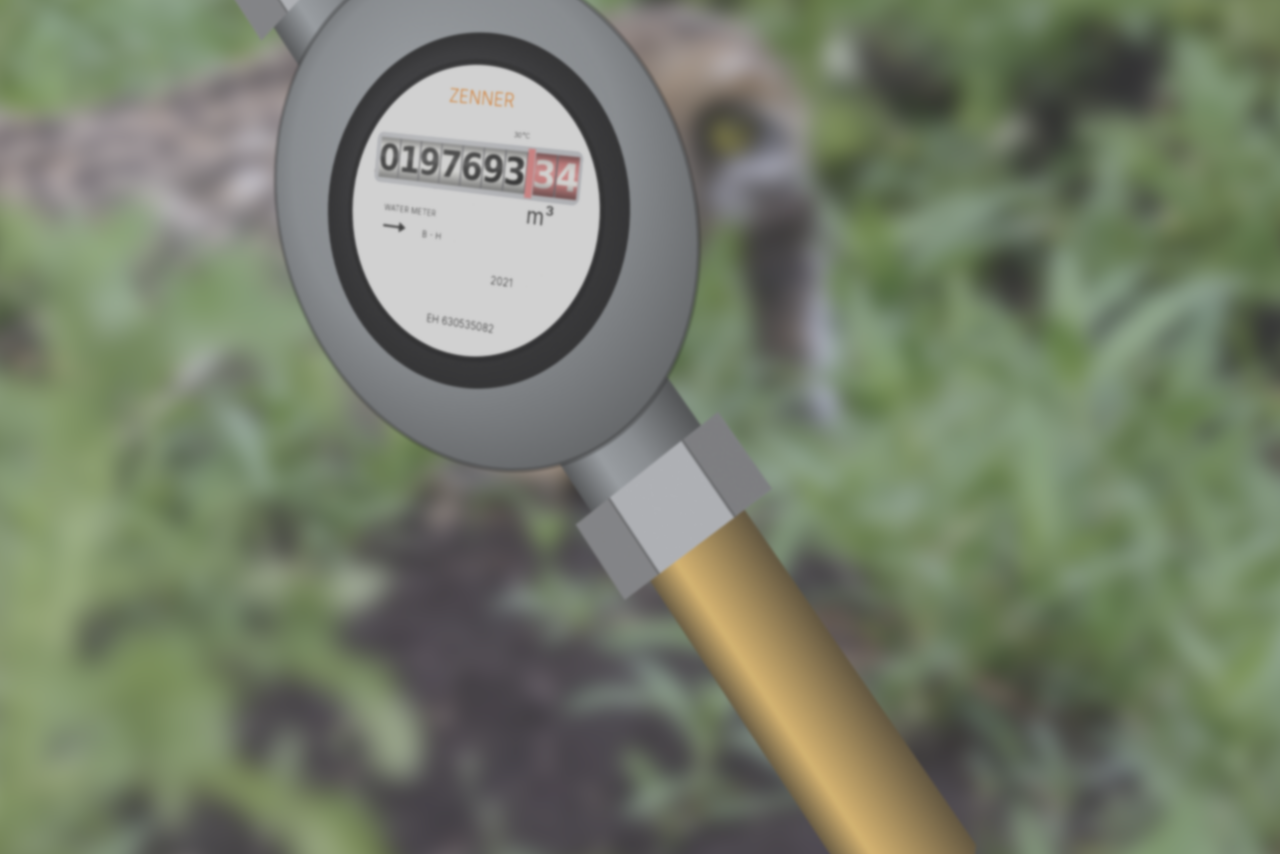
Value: 197693.34 m³
